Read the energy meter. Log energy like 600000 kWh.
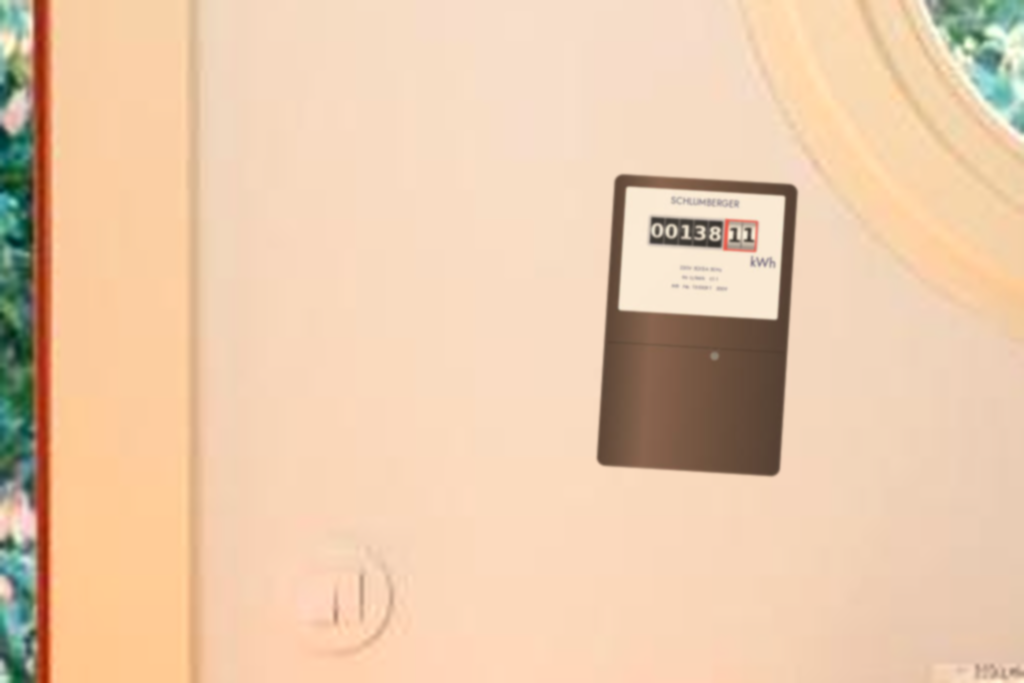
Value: 138.11 kWh
